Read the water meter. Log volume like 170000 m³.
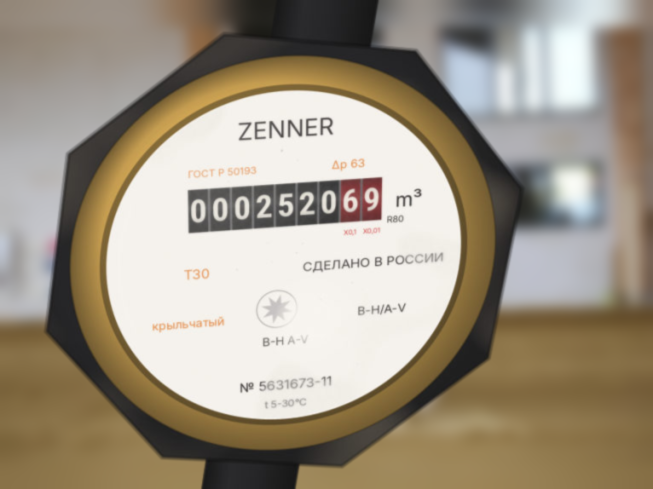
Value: 2520.69 m³
